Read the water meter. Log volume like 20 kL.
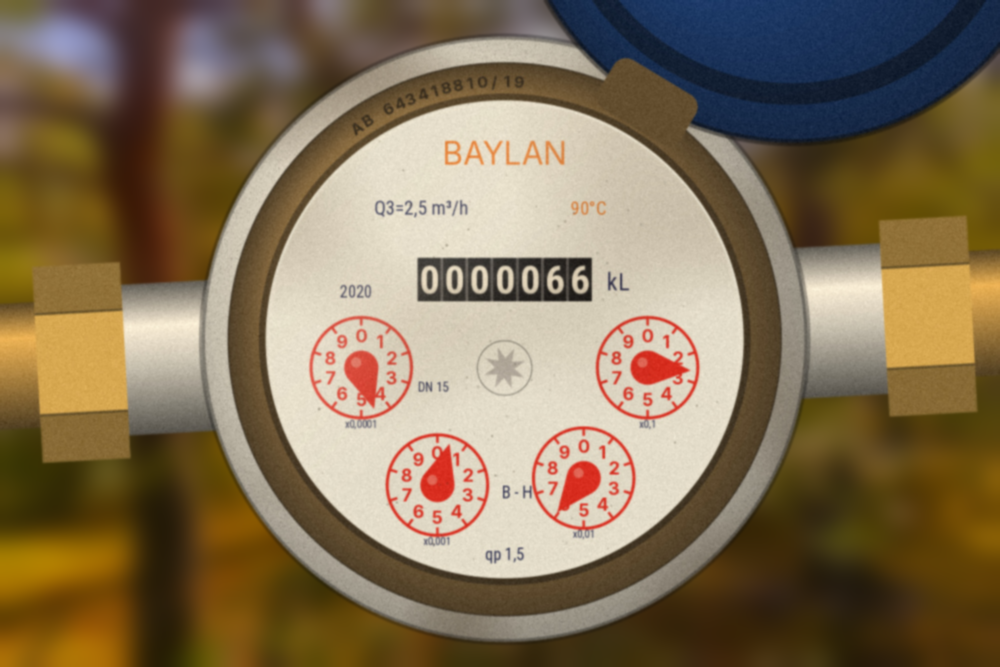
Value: 66.2604 kL
